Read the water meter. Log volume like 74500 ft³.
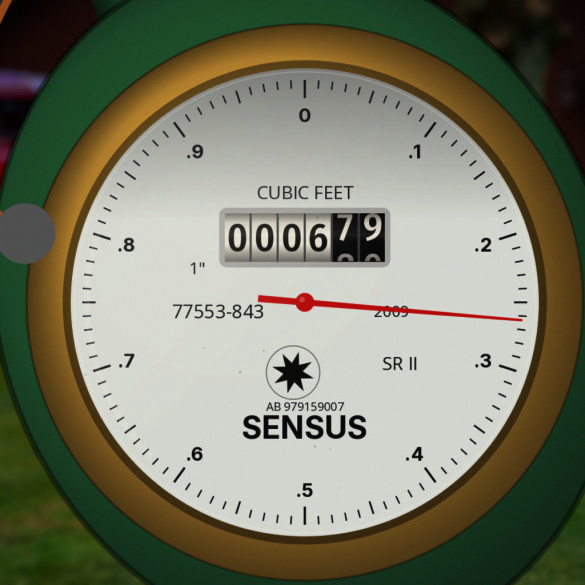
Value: 679.26 ft³
